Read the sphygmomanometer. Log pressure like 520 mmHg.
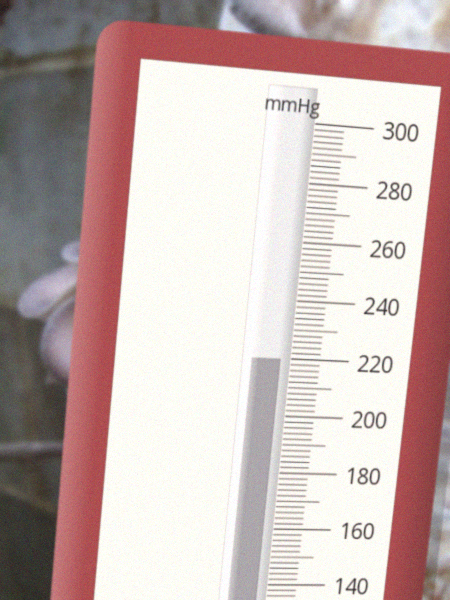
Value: 220 mmHg
